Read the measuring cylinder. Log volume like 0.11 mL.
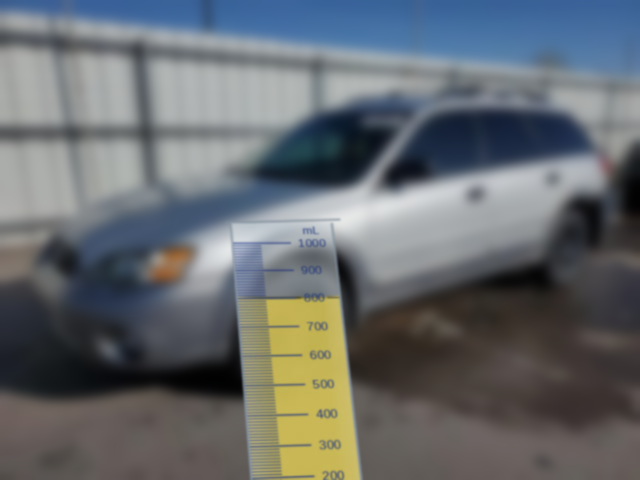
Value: 800 mL
